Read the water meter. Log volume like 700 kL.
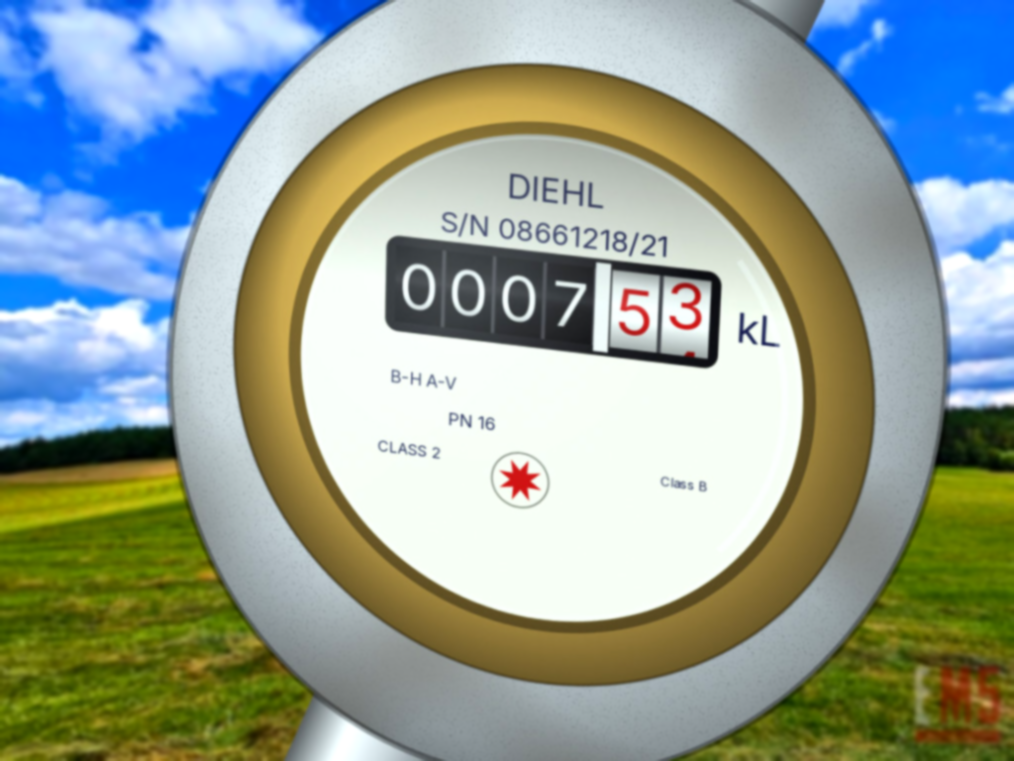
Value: 7.53 kL
